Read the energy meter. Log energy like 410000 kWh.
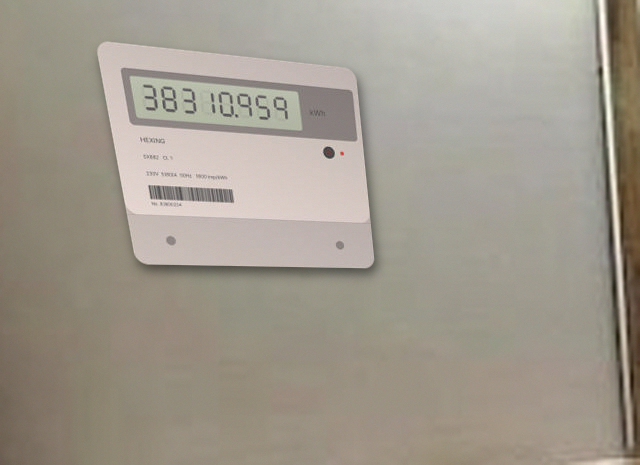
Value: 38310.959 kWh
